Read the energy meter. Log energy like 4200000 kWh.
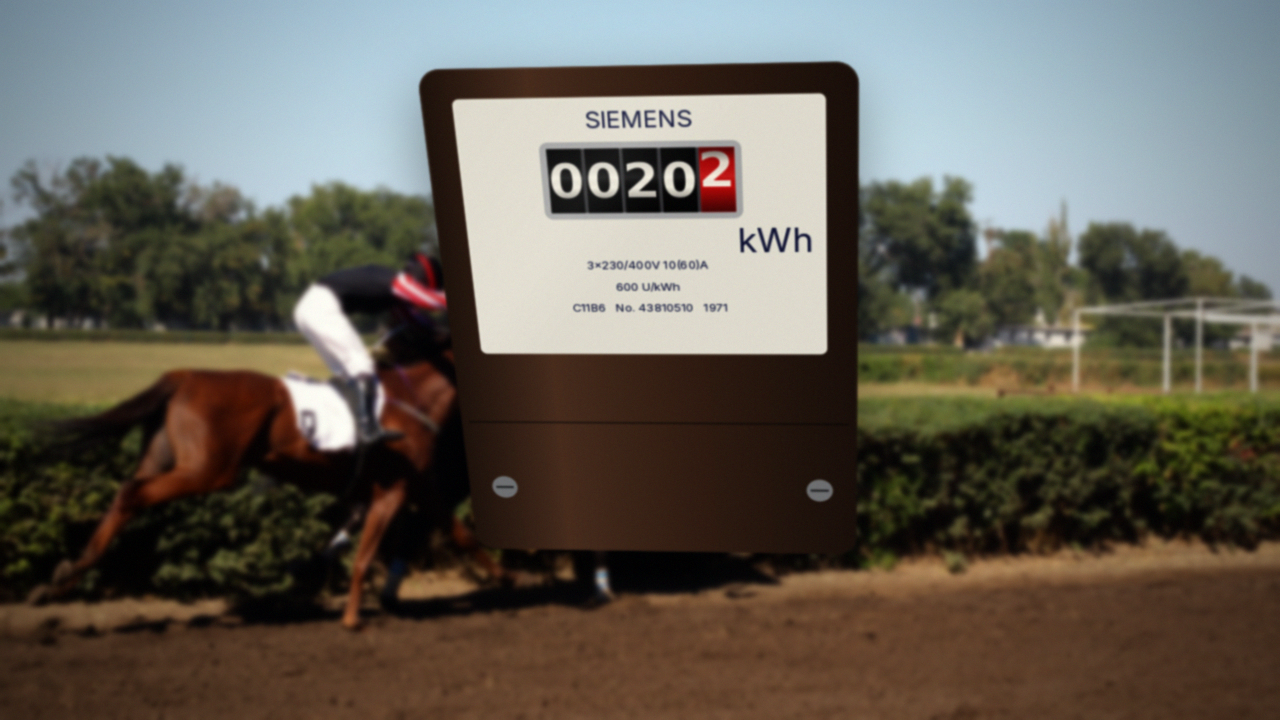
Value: 20.2 kWh
